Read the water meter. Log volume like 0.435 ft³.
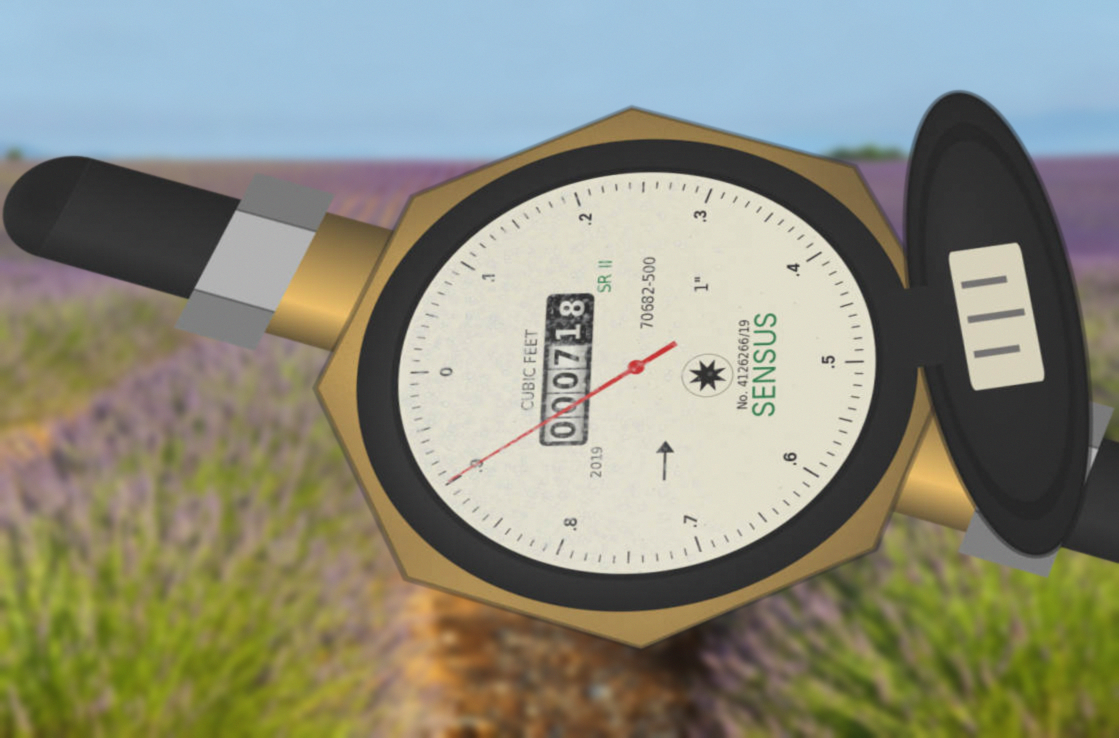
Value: 717.90 ft³
